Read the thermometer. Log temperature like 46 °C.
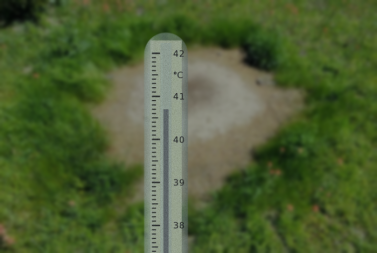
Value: 40.7 °C
